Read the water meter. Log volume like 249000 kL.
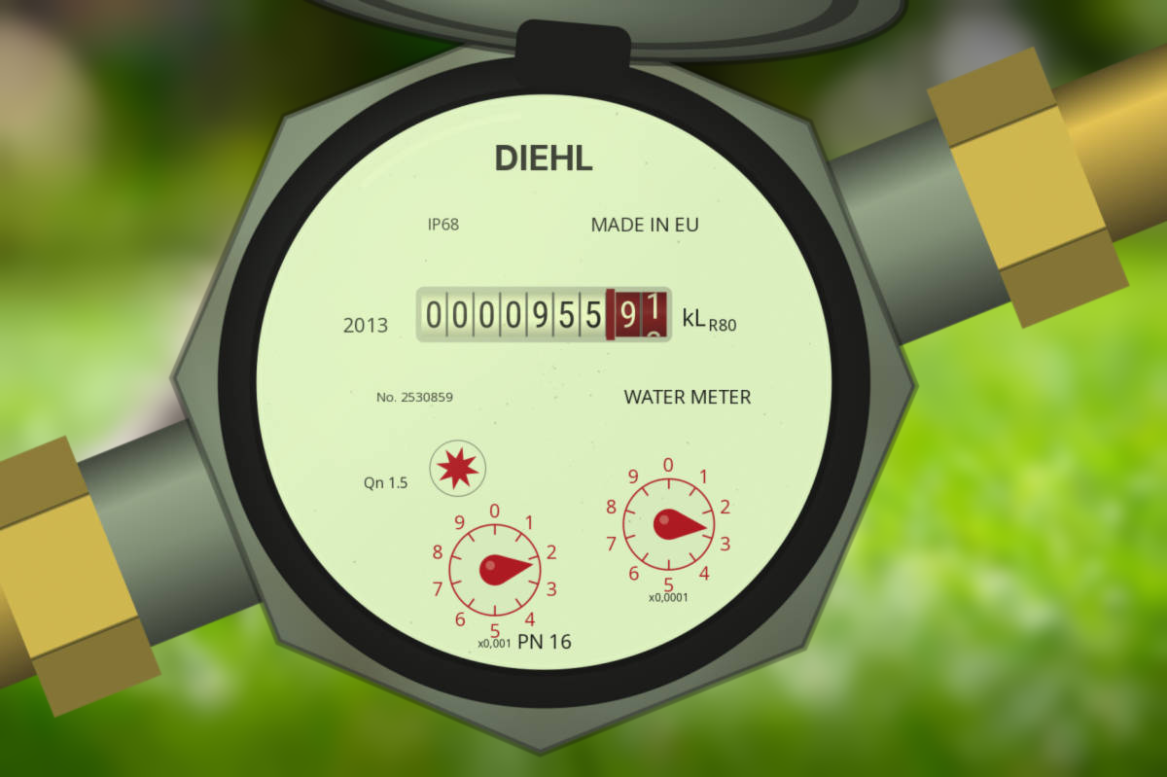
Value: 955.9122 kL
